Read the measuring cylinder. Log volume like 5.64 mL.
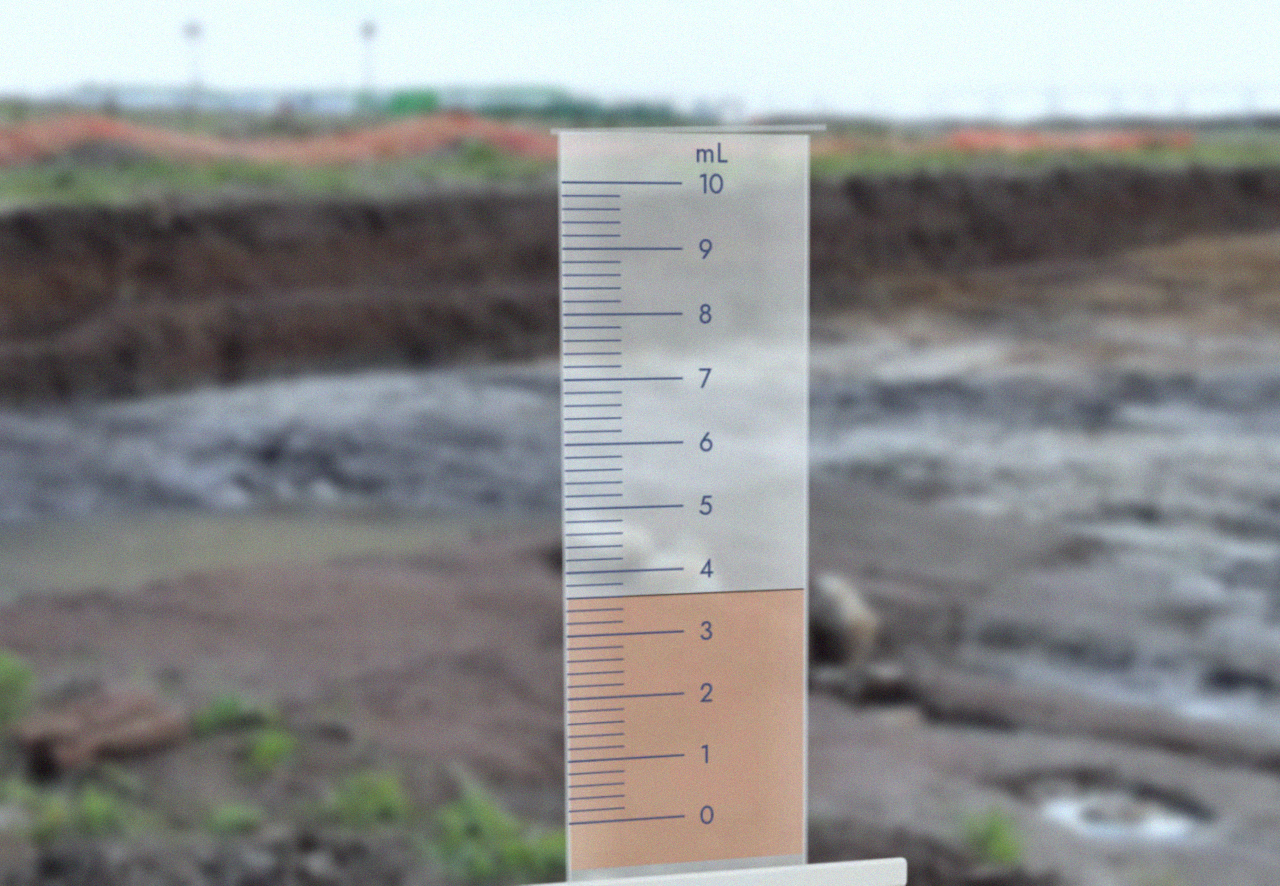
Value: 3.6 mL
